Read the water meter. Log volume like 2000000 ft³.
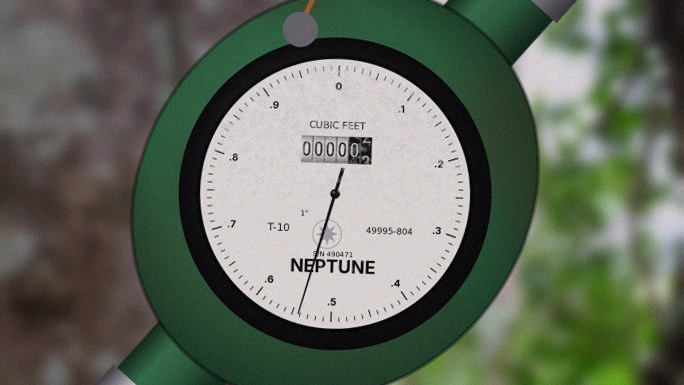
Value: 2.54 ft³
